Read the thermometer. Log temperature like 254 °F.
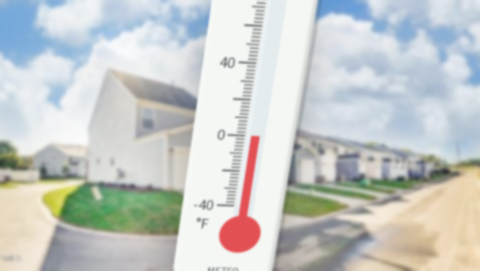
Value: 0 °F
